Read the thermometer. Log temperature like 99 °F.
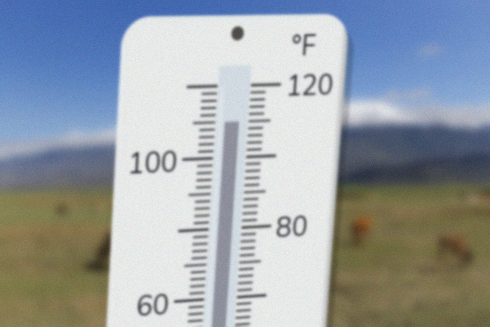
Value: 110 °F
